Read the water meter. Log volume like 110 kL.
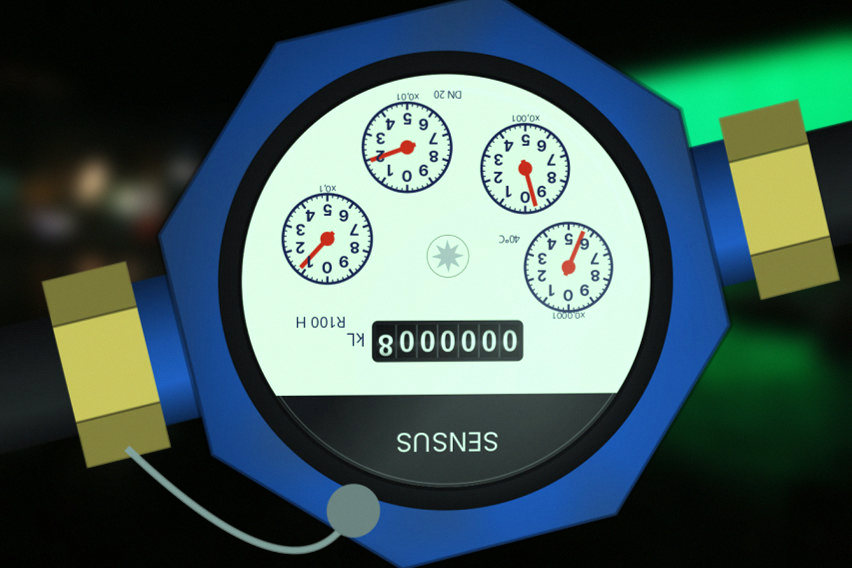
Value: 8.1195 kL
